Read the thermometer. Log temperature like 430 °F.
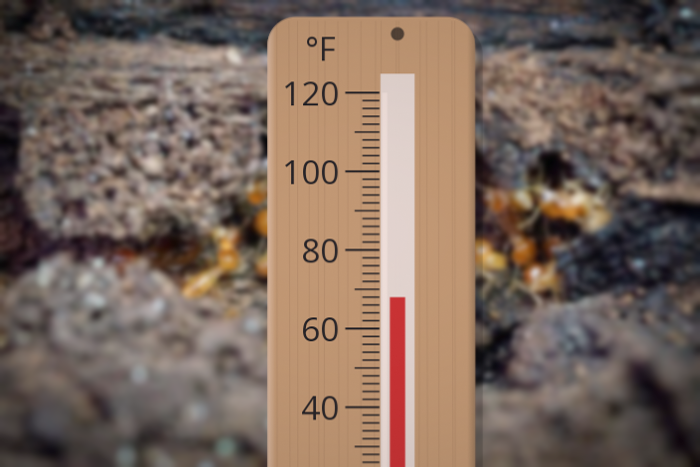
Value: 68 °F
